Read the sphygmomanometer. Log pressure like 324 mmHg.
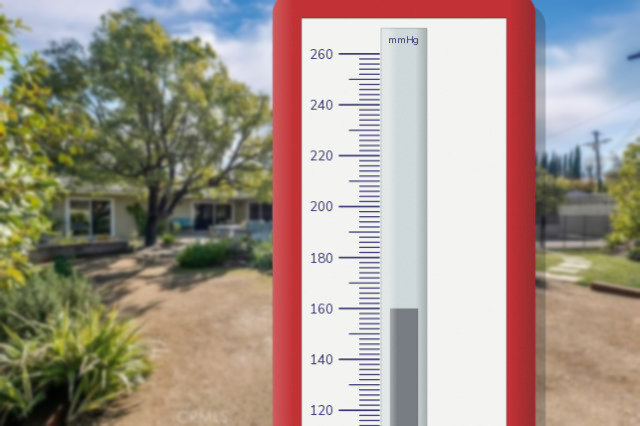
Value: 160 mmHg
